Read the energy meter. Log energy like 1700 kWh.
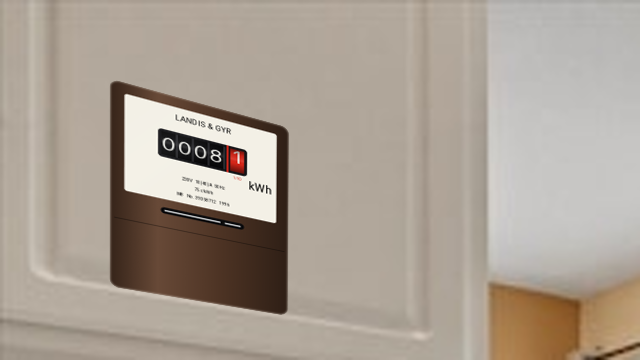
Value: 8.1 kWh
